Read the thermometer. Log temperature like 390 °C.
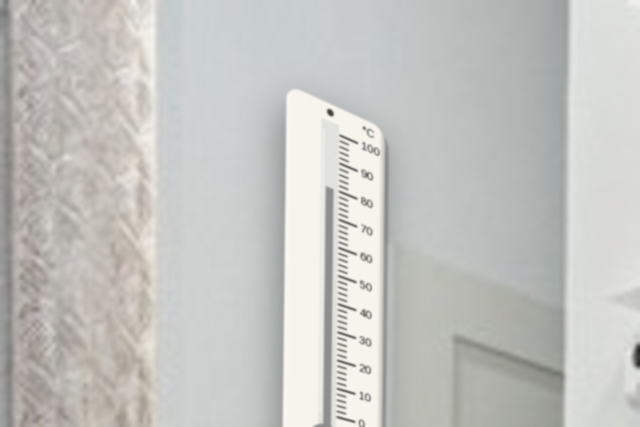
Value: 80 °C
